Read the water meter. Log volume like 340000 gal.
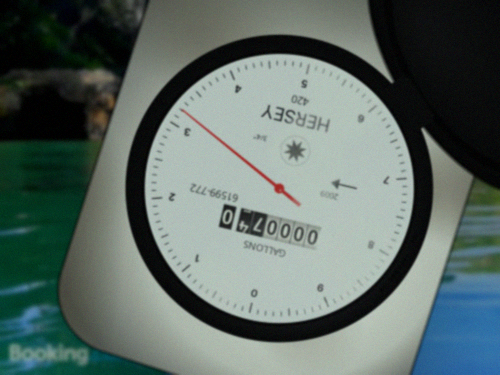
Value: 743.2 gal
